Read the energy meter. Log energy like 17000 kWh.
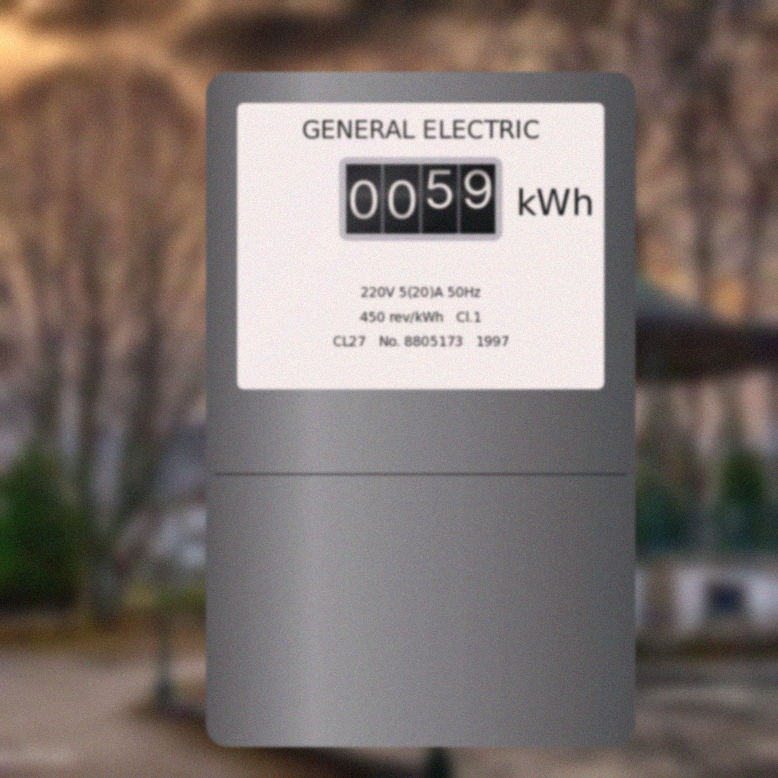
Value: 59 kWh
